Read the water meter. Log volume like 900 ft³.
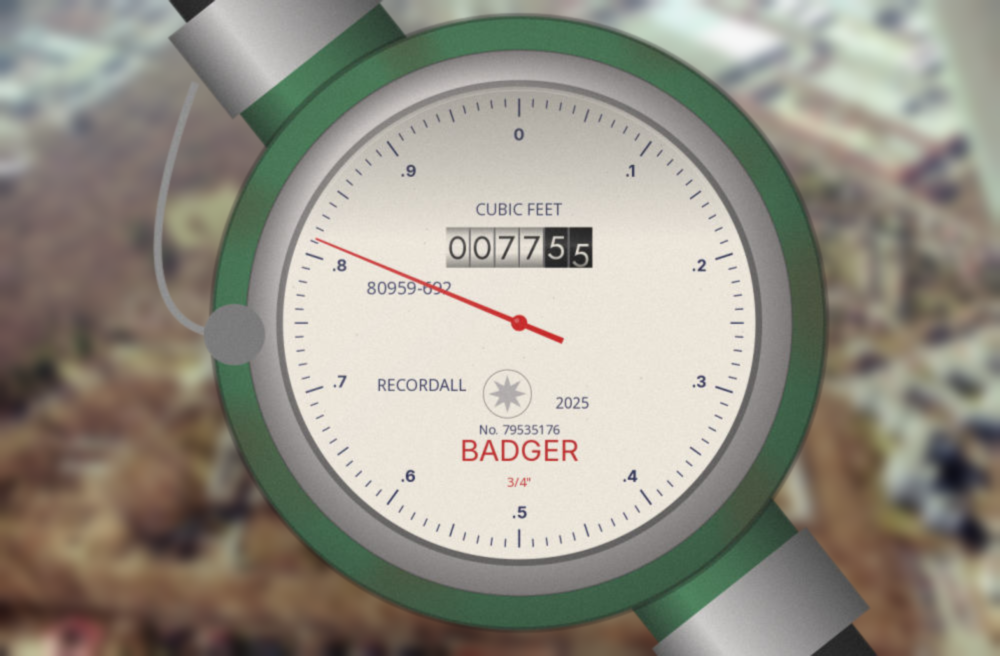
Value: 7754.81 ft³
